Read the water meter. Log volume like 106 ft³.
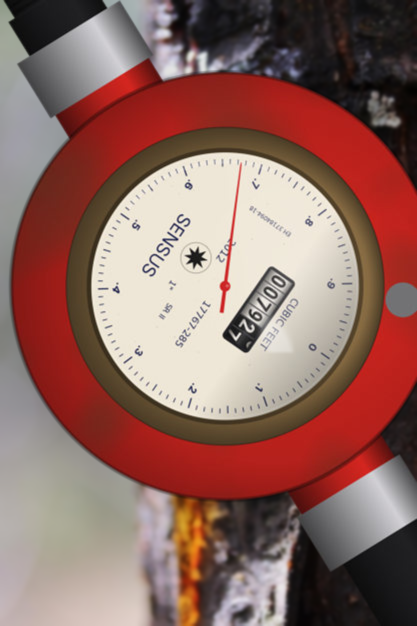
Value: 7926.67 ft³
